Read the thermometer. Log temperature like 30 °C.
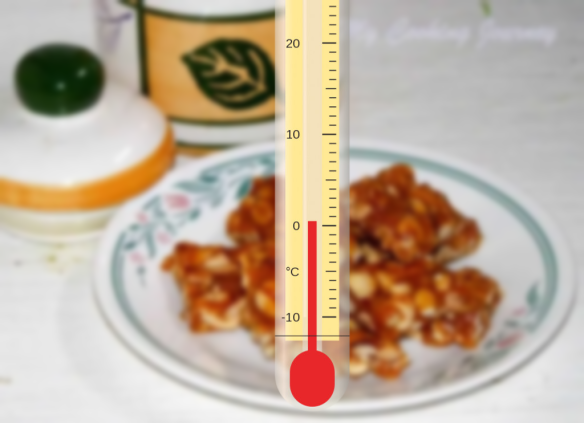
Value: 0.5 °C
